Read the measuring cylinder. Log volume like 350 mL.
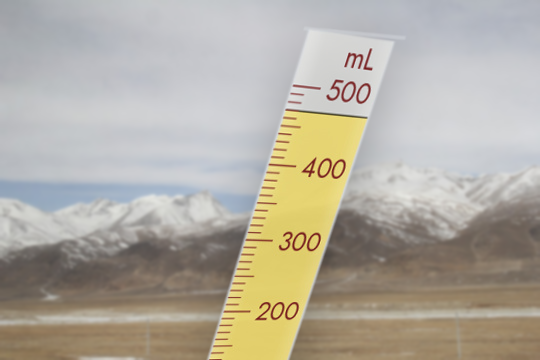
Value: 470 mL
